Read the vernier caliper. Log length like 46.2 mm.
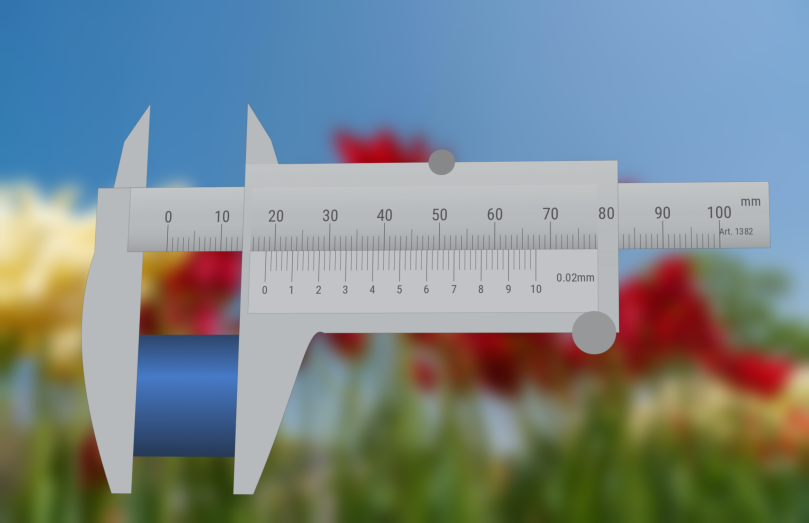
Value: 18.4 mm
